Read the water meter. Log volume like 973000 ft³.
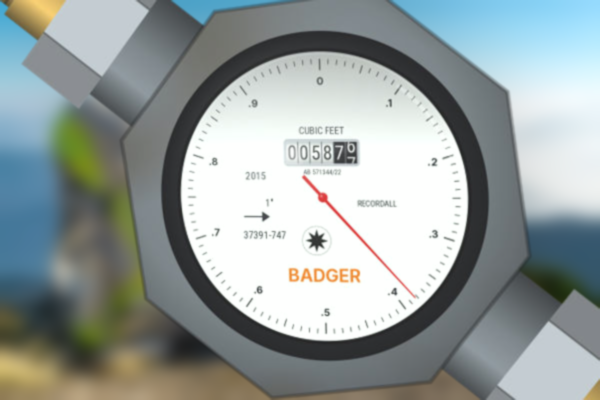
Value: 5876.38 ft³
